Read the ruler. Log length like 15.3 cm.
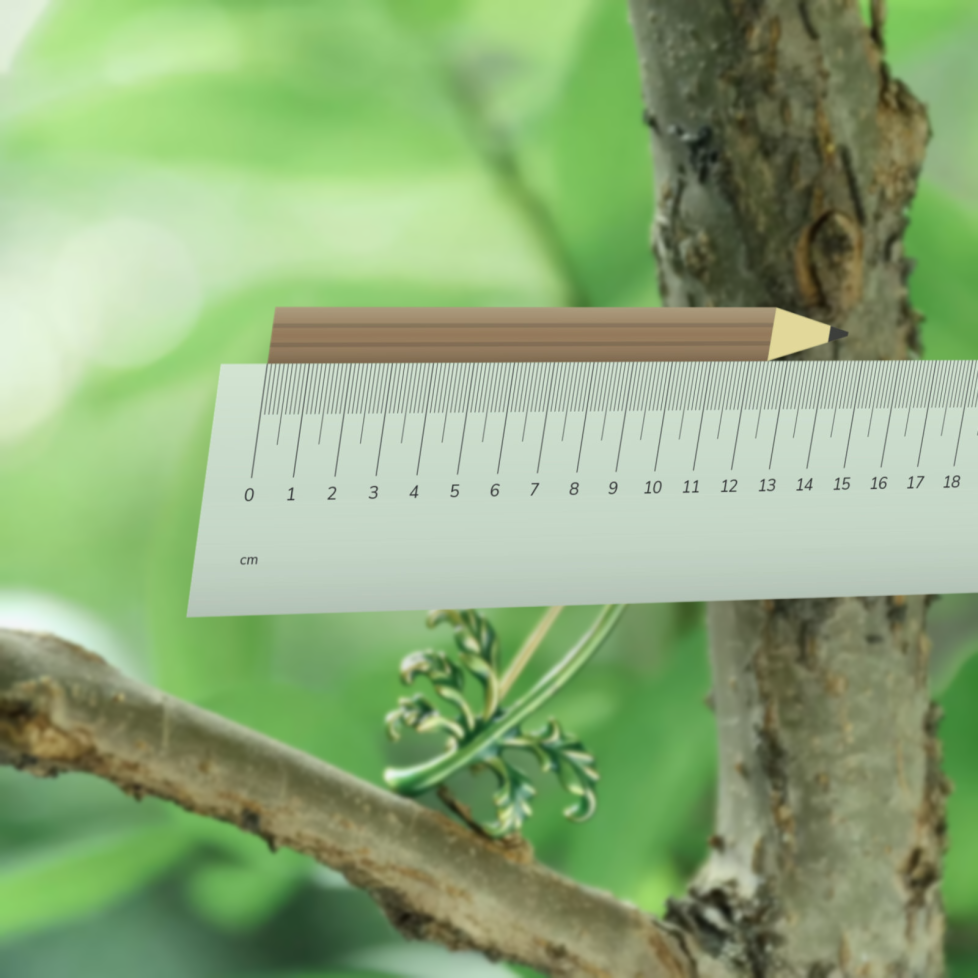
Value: 14.5 cm
